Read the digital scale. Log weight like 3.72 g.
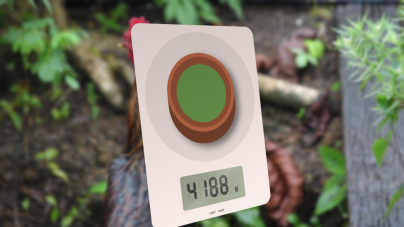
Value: 4188 g
